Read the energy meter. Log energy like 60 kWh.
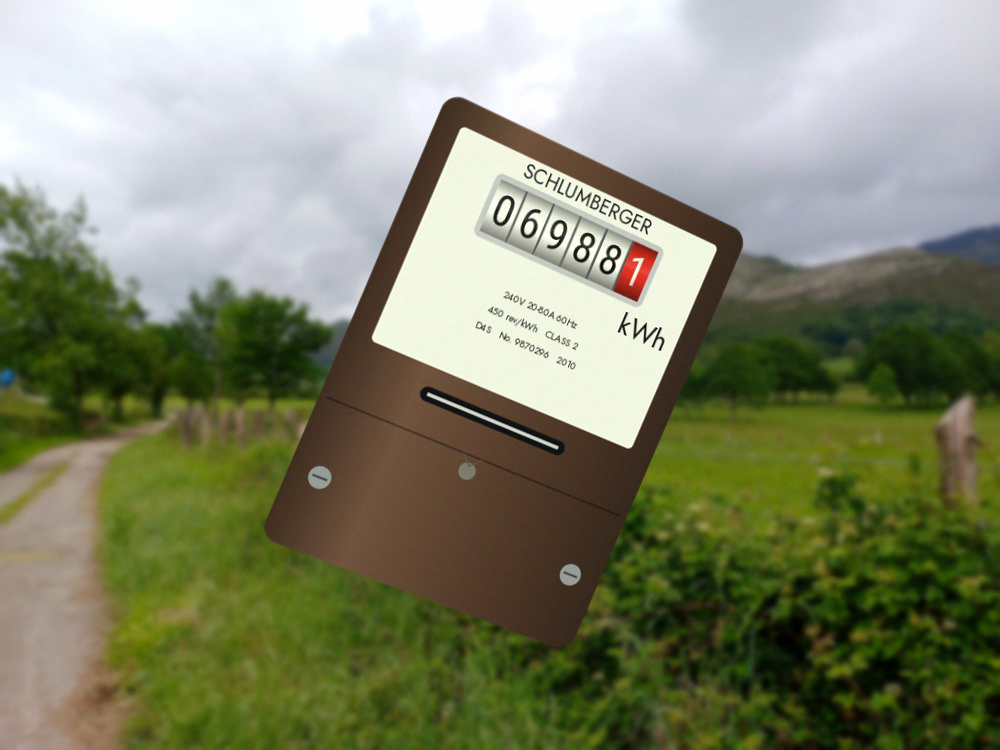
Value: 6988.1 kWh
